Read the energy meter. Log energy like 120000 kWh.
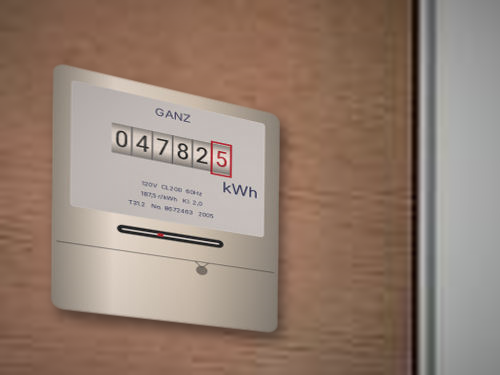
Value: 4782.5 kWh
